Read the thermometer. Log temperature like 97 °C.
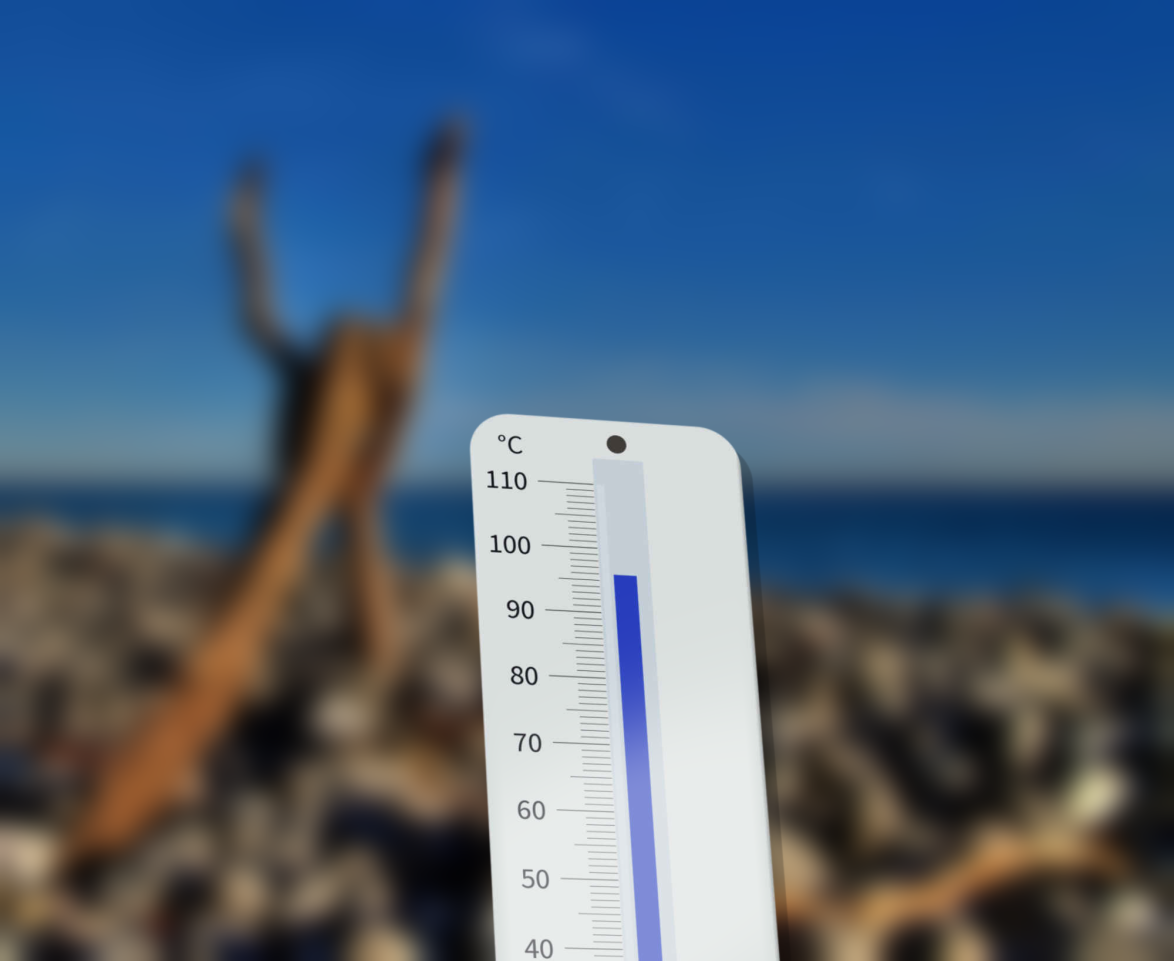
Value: 96 °C
